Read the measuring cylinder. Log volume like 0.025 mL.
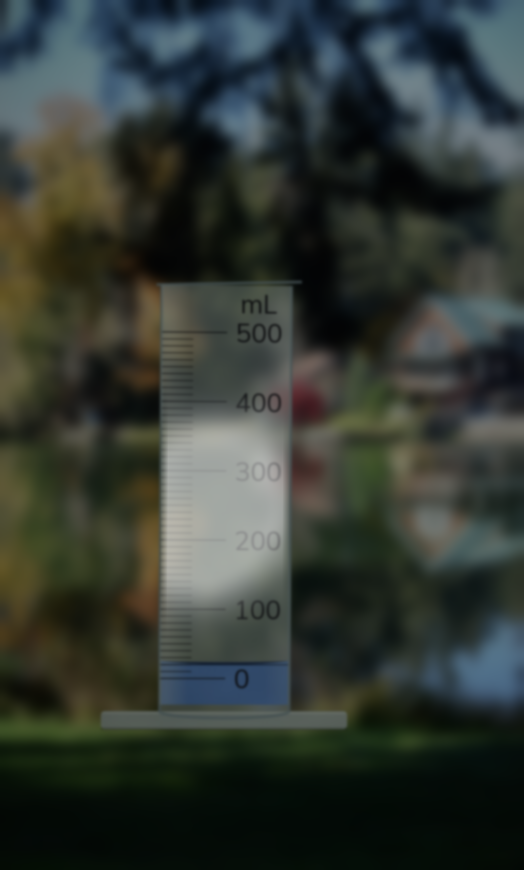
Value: 20 mL
